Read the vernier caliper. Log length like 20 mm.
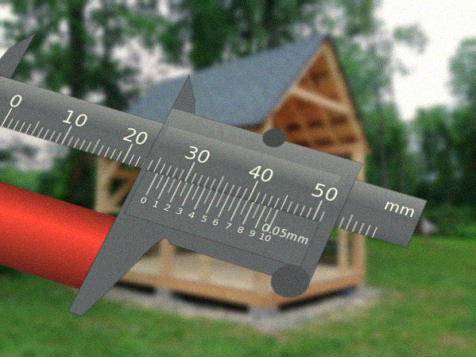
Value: 25.6 mm
